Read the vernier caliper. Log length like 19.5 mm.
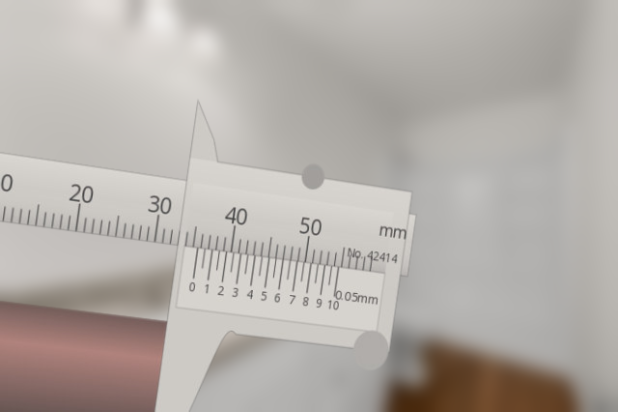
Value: 35.6 mm
